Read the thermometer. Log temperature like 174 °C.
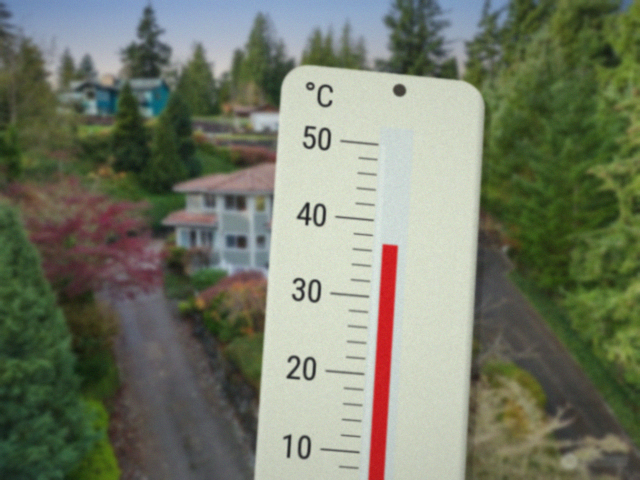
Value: 37 °C
